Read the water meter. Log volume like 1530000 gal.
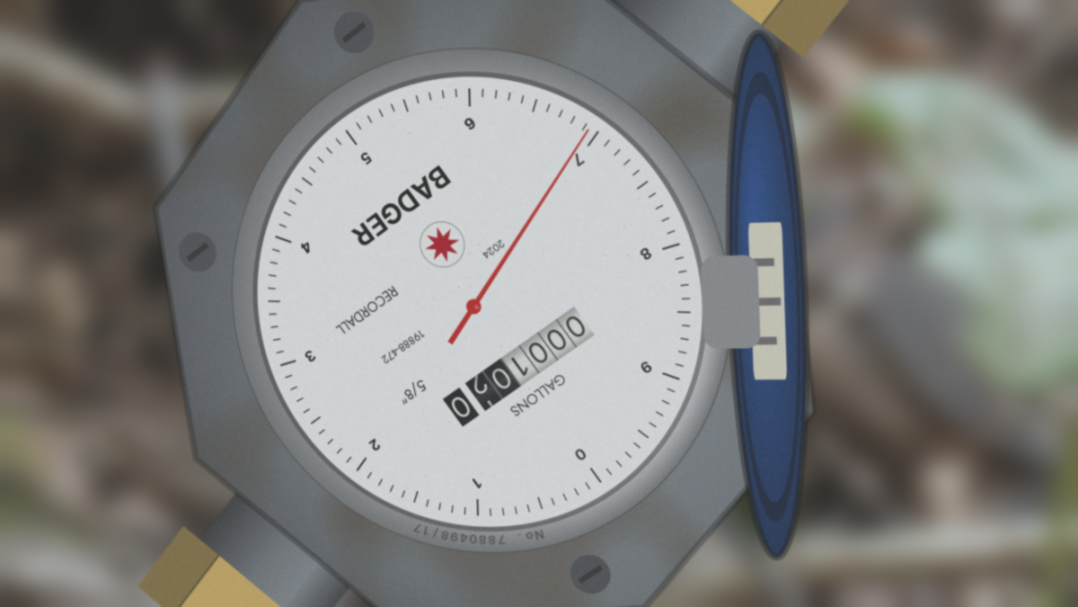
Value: 1016.9 gal
